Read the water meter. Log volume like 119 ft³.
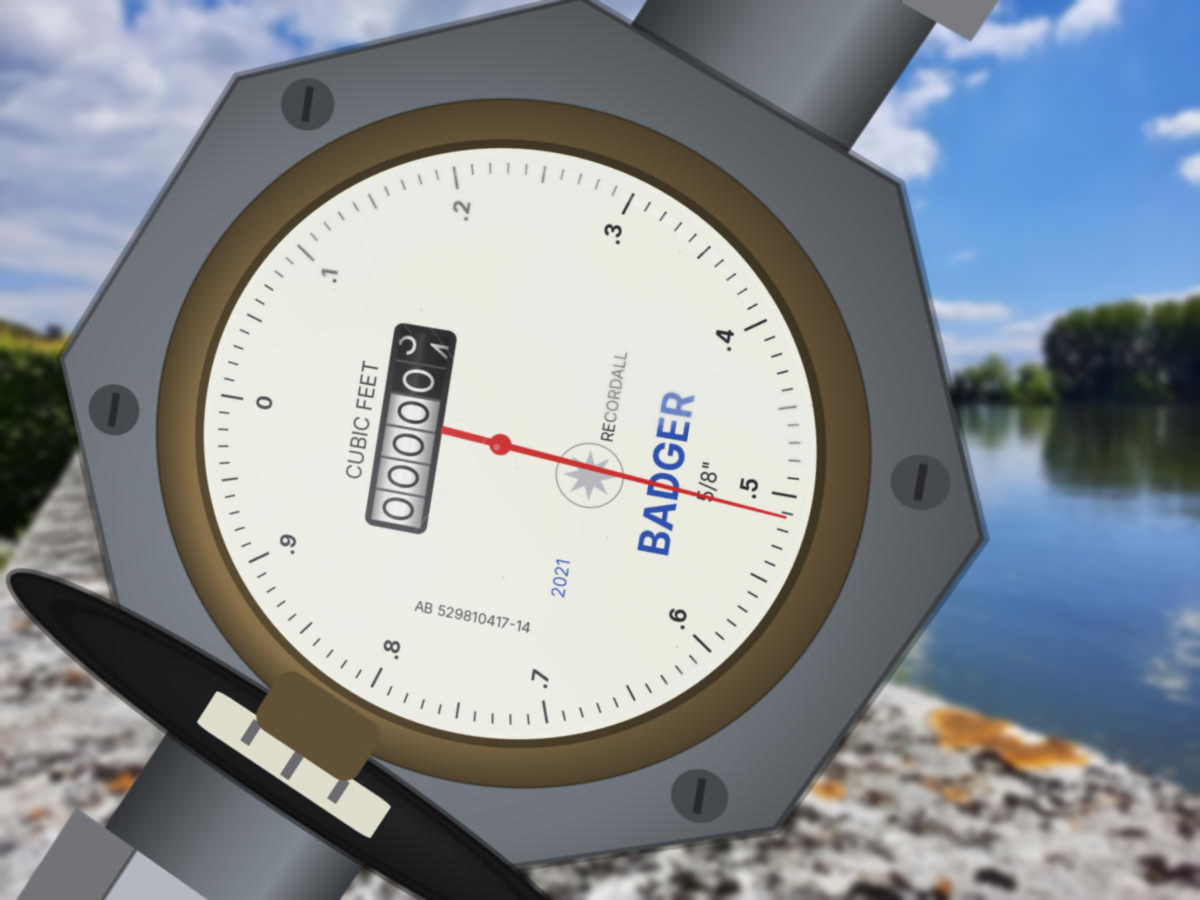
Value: 3.51 ft³
